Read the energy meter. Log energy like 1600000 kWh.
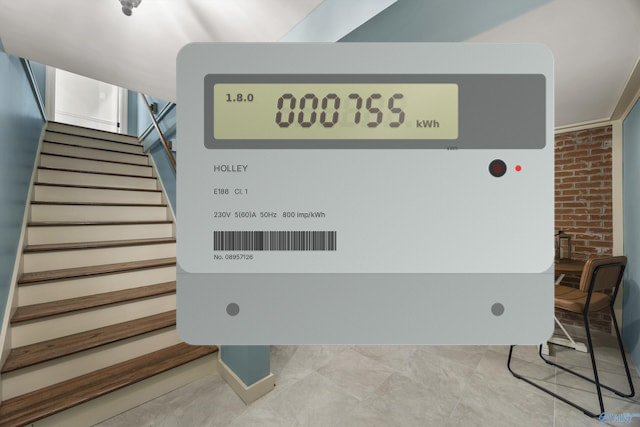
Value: 755 kWh
